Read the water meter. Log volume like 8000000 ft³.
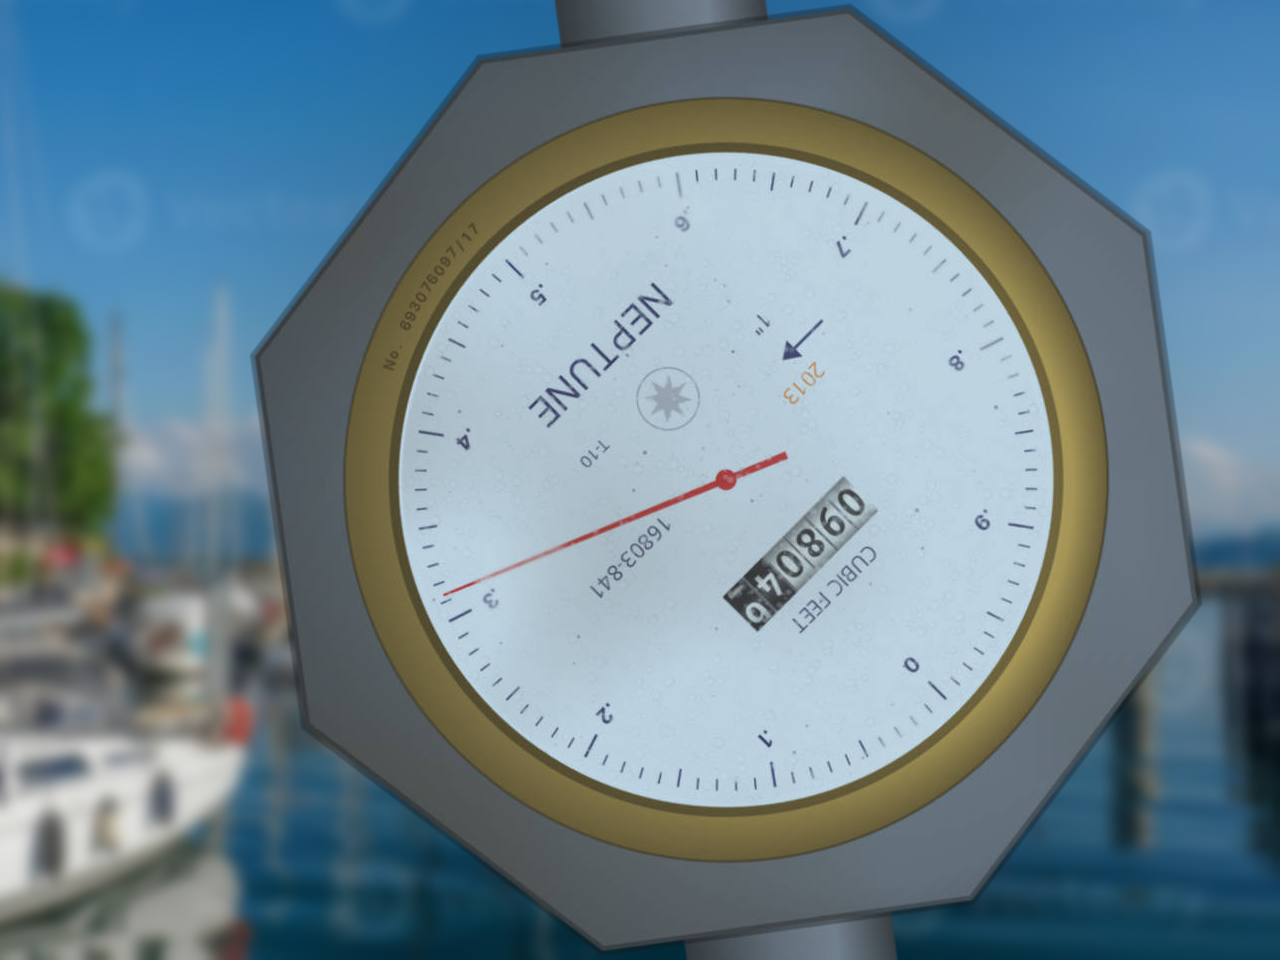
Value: 98046.31 ft³
